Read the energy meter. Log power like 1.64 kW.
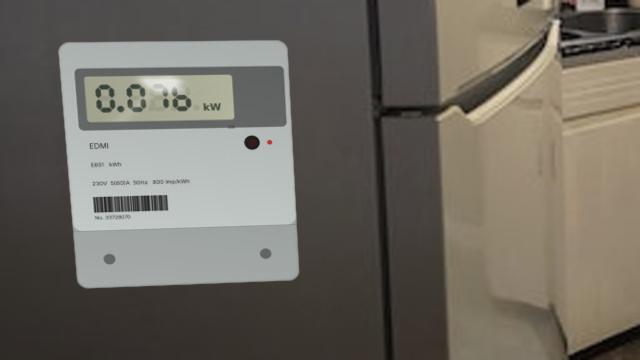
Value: 0.076 kW
